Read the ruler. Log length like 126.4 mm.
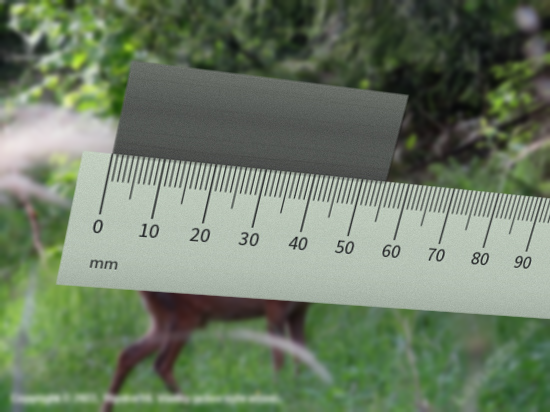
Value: 55 mm
